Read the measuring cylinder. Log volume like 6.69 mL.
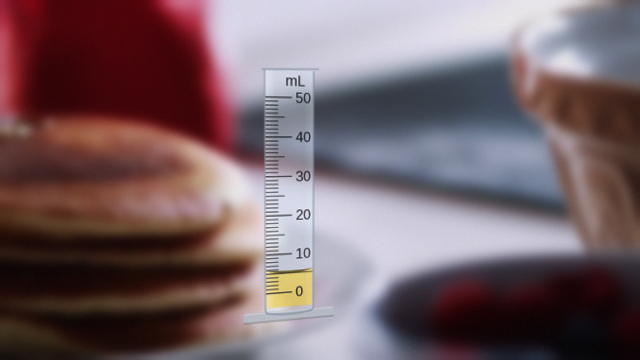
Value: 5 mL
